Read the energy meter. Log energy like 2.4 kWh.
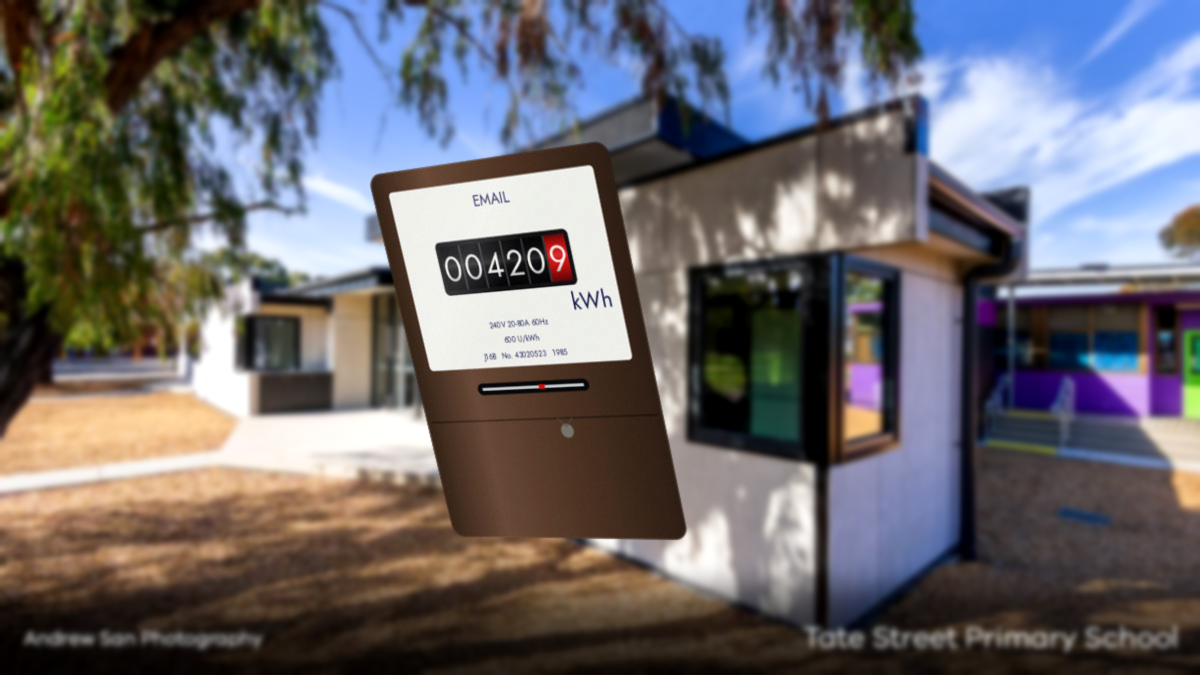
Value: 420.9 kWh
